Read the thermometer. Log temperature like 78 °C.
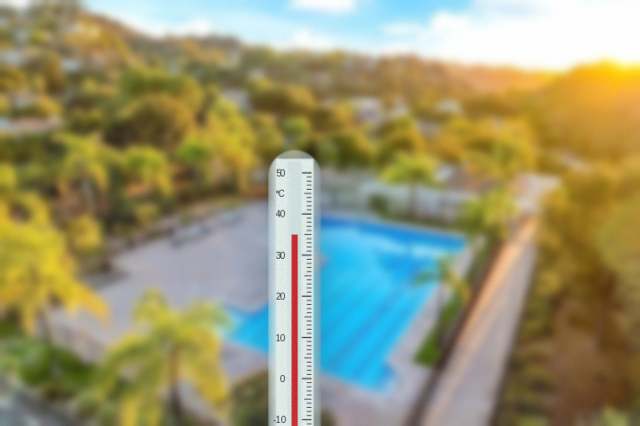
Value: 35 °C
